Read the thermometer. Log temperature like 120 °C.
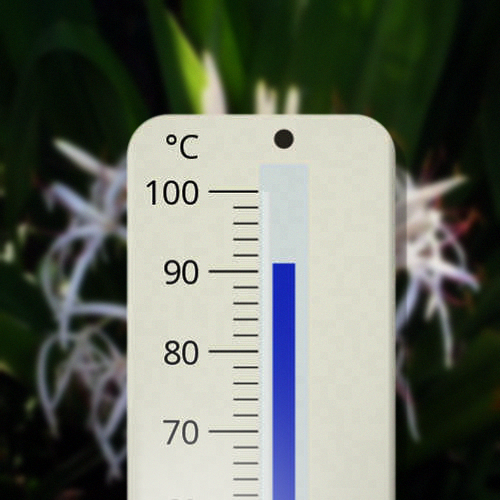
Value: 91 °C
